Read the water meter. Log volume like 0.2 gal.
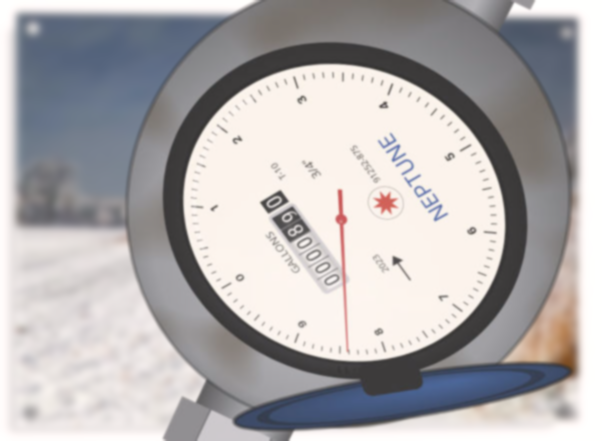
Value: 888.4 gal
